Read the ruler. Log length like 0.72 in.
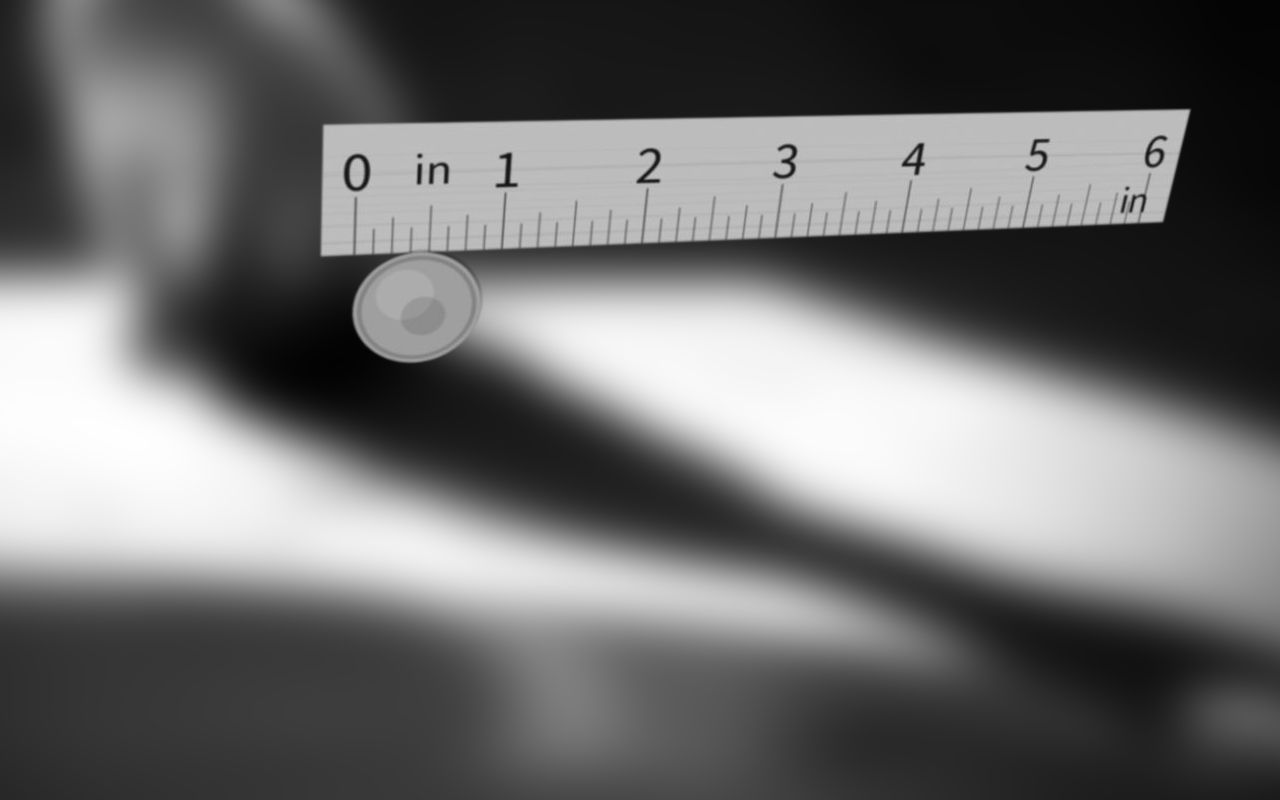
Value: 0.875 in
